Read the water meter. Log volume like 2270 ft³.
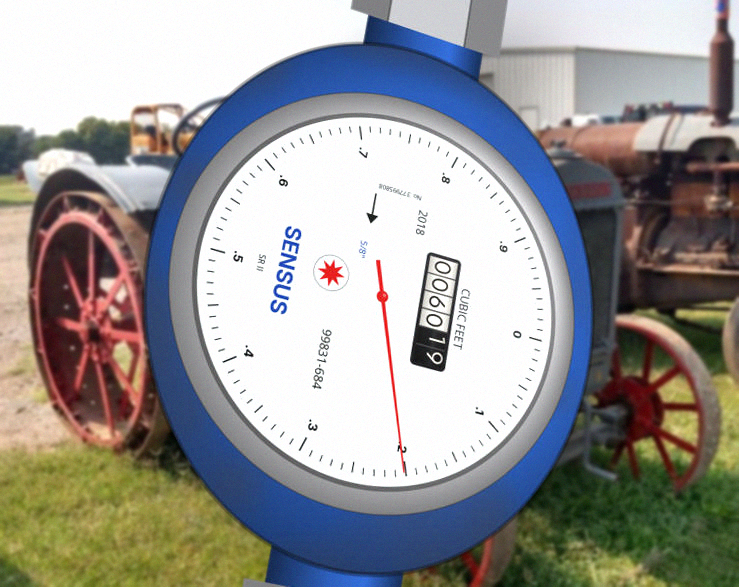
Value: 6019.20 ft³
